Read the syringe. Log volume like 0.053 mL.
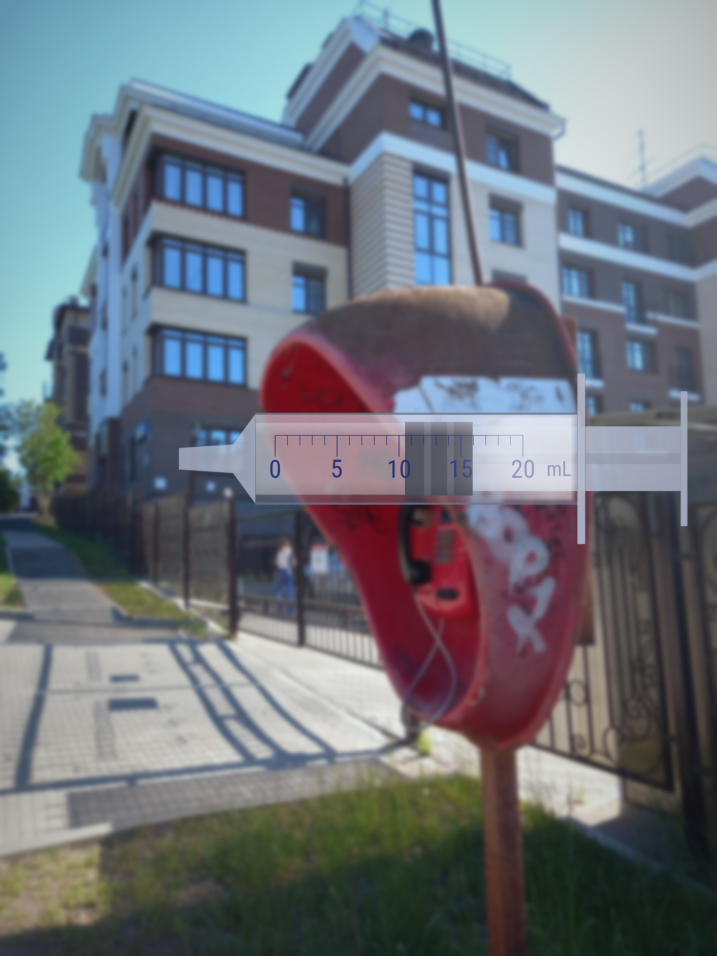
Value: 10.5 mL
